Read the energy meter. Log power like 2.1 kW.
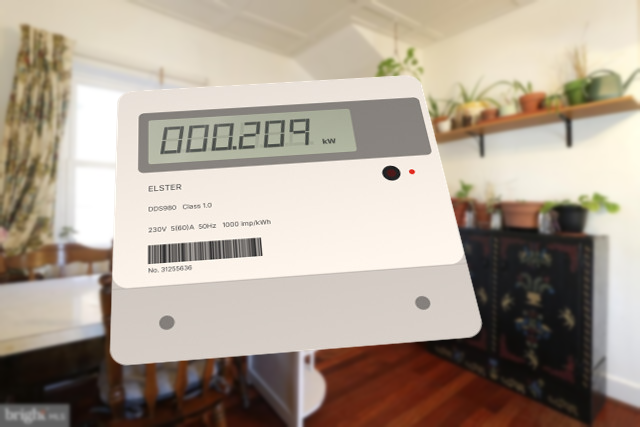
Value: 0.209 kW
